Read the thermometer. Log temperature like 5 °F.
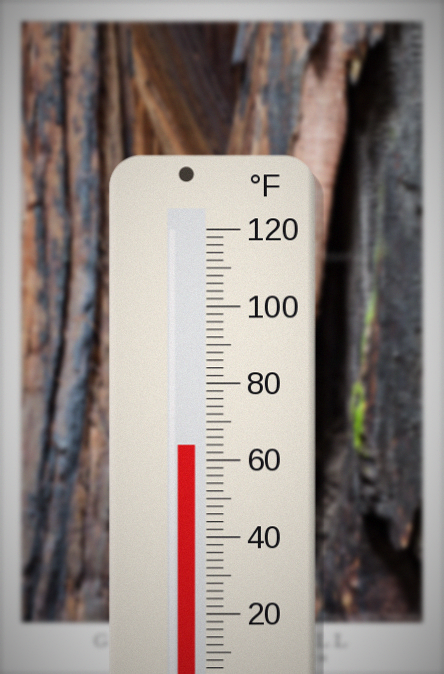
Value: 64 °F
